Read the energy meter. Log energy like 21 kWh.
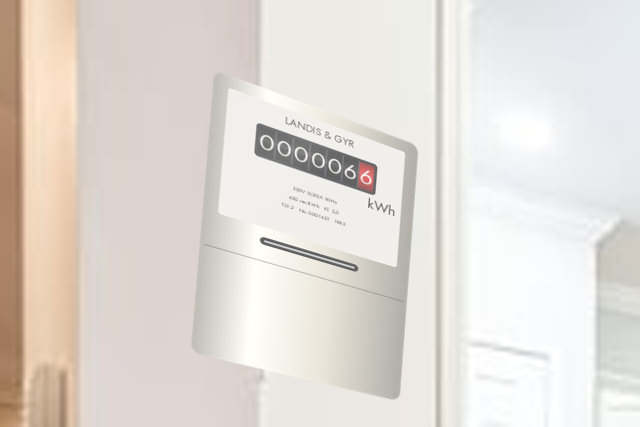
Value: 6.6 kWh
